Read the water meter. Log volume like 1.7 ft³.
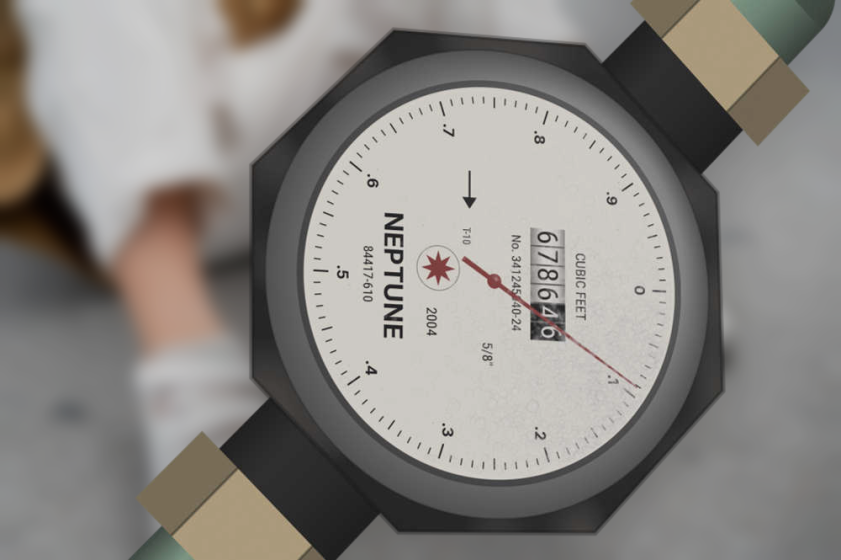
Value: 678646.09 ft³
